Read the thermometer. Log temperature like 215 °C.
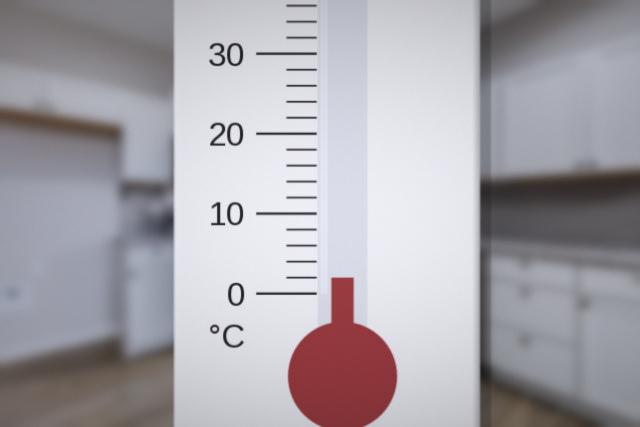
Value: 2 °C
